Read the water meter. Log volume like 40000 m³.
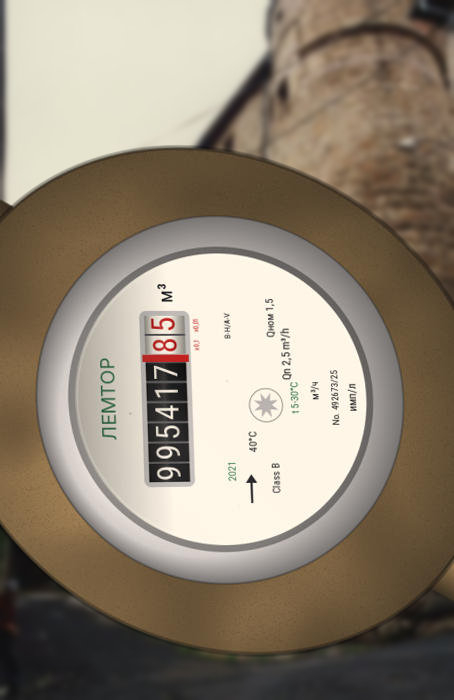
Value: 995417.85 m³
